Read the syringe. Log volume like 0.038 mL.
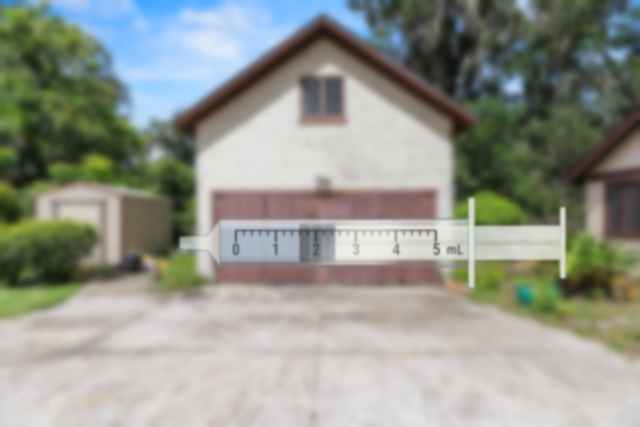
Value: 1.6 mL
